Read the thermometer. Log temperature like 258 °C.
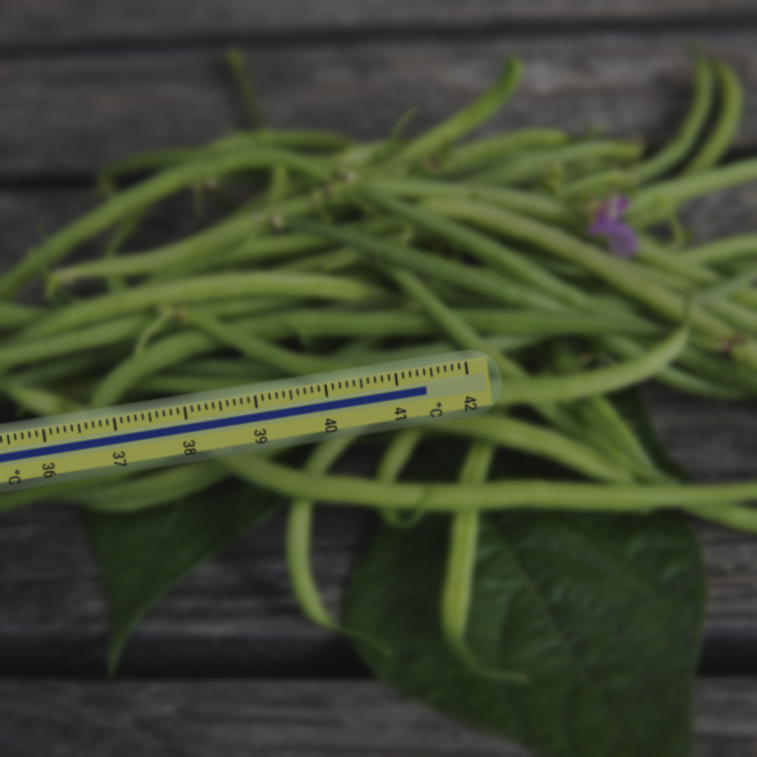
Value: 41.4 °C
